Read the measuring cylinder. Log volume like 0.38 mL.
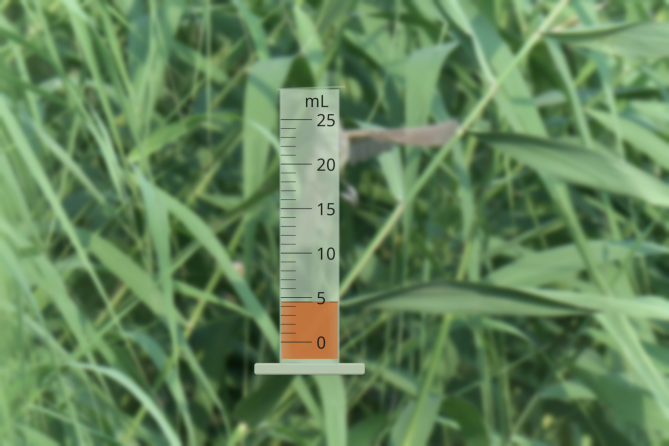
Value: 4.5 mL
